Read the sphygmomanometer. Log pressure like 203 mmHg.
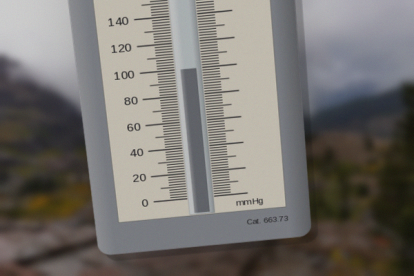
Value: 100 mmHg
